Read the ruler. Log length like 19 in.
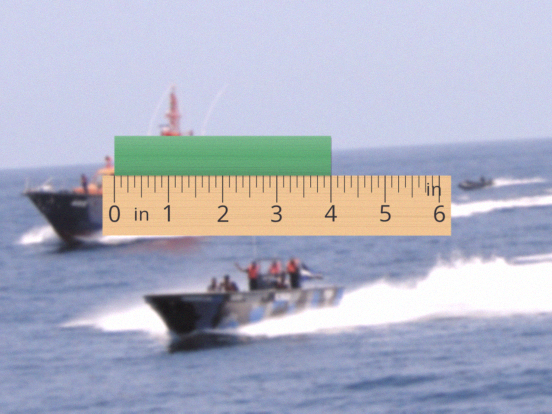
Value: 4 in
